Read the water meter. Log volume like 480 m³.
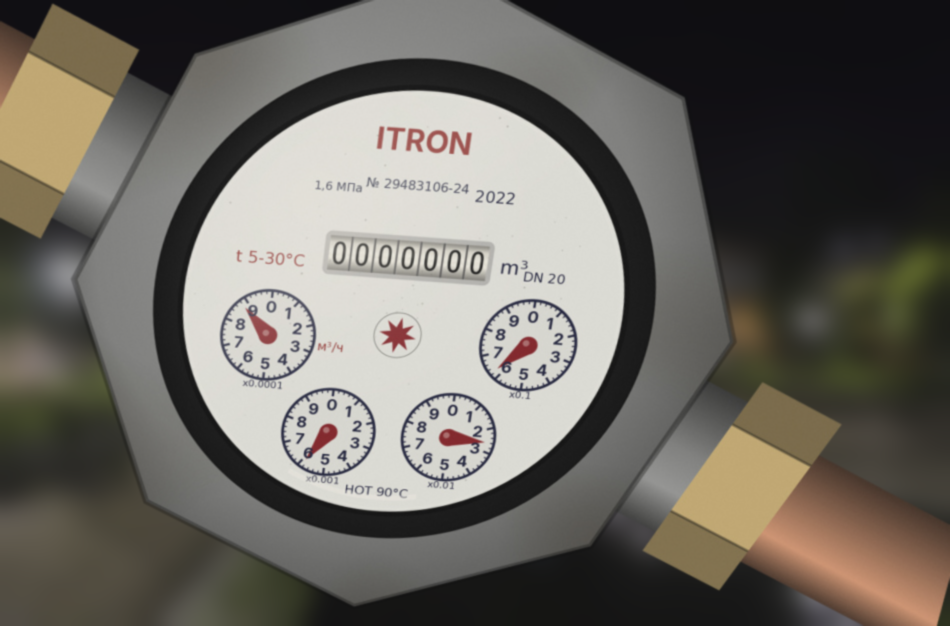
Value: 0.6258 m³
